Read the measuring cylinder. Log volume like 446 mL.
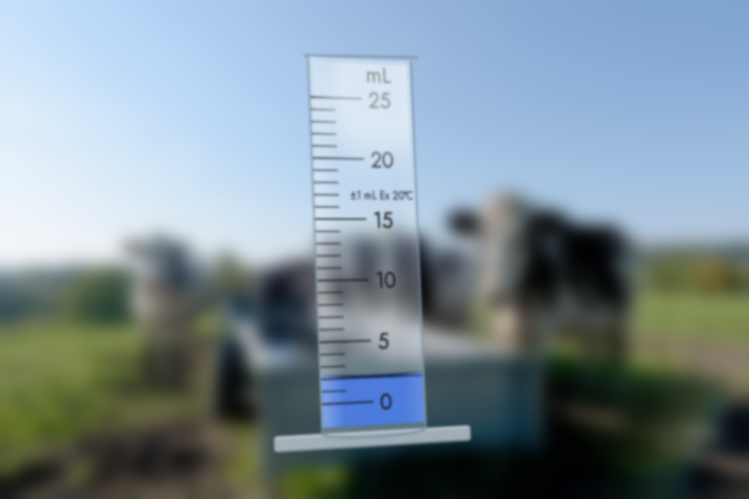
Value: 2 mL
